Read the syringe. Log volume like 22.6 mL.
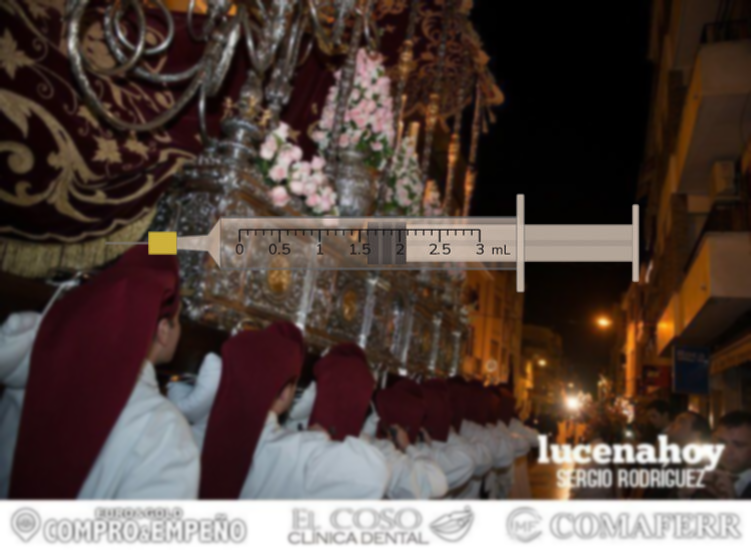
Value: 1.6 mL
